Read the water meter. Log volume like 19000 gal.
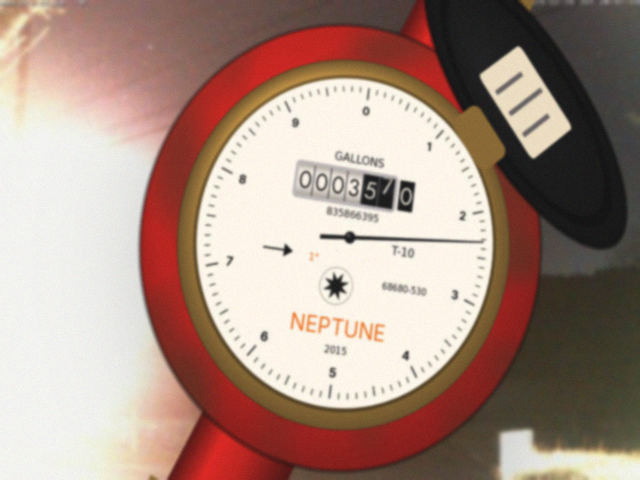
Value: 3572.3 gal
